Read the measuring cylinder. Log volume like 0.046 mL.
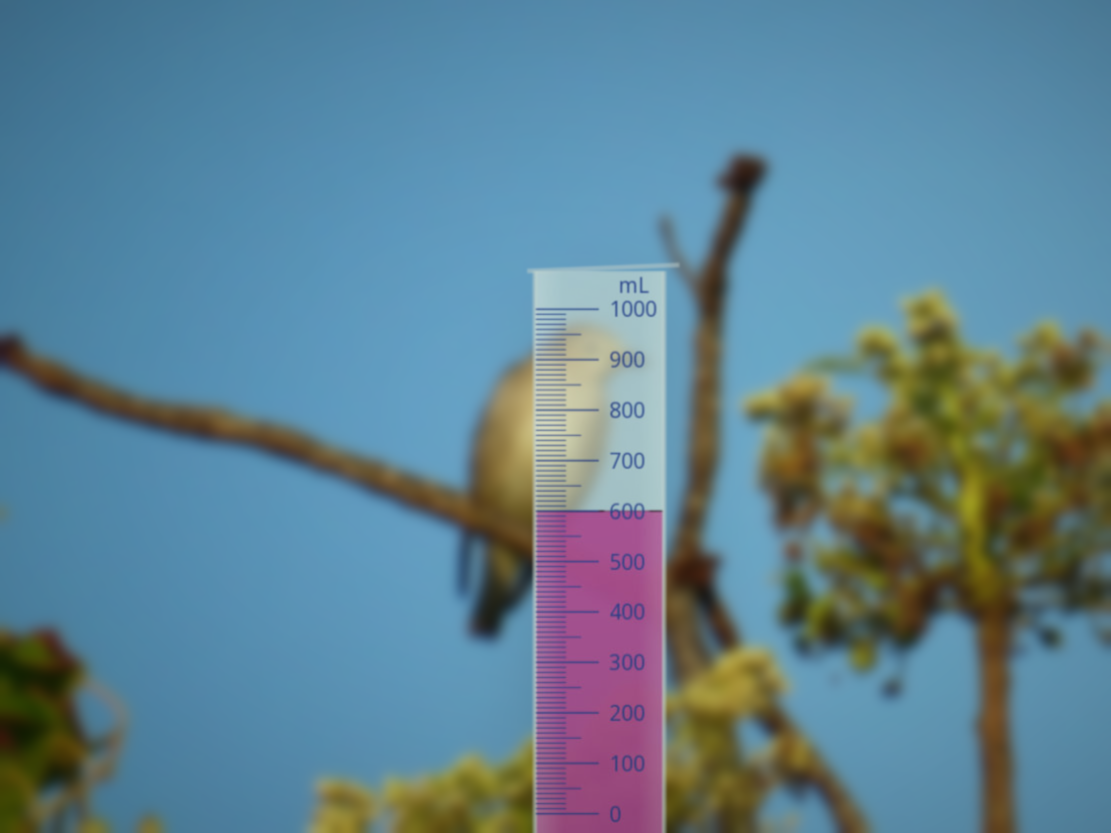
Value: 600 mL
